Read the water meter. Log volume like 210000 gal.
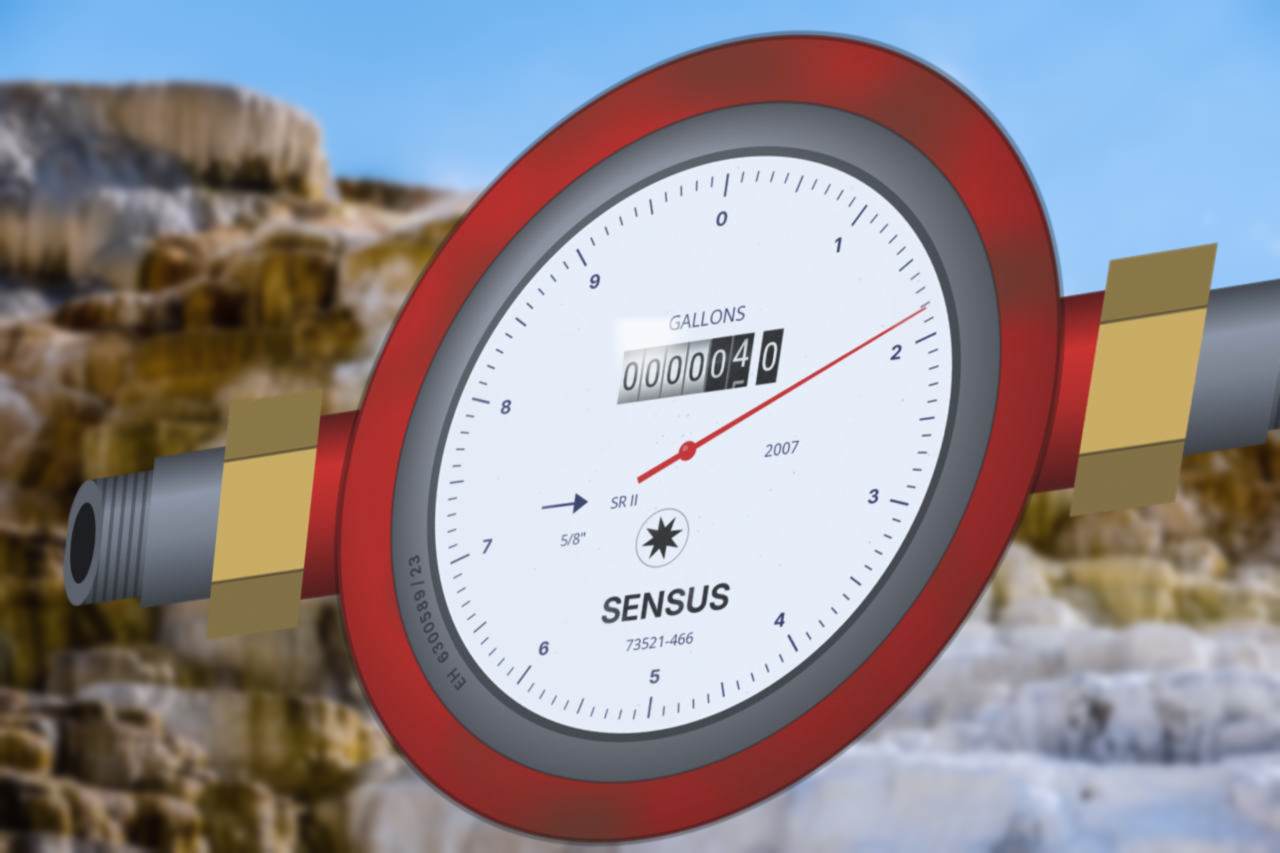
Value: 41.8 gal
